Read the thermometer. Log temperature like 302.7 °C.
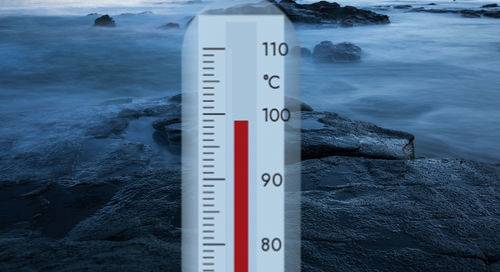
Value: 99 °C
